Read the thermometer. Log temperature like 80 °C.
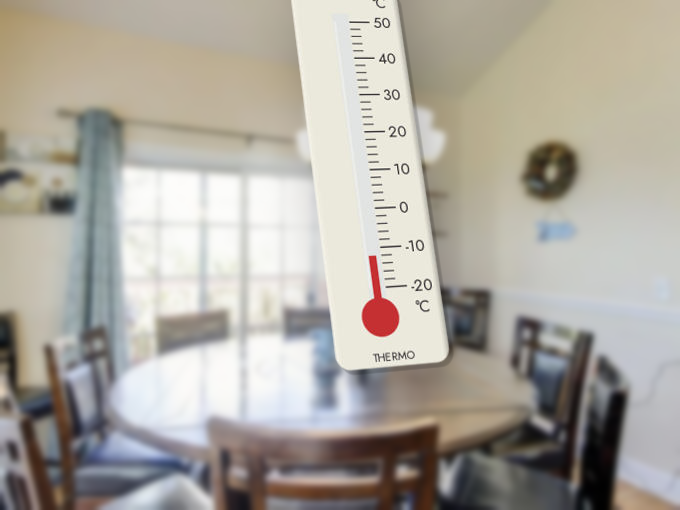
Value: -12 °C
